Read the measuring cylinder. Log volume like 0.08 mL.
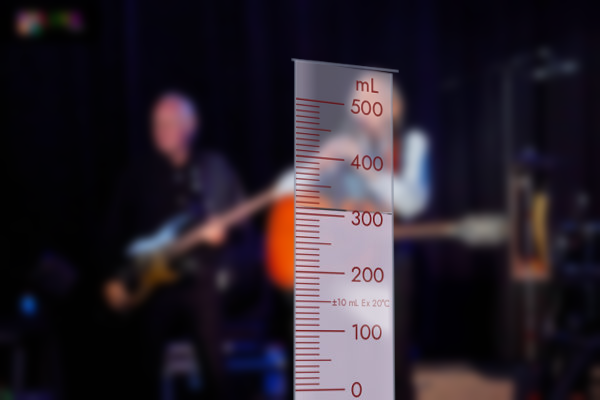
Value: 310 mL
